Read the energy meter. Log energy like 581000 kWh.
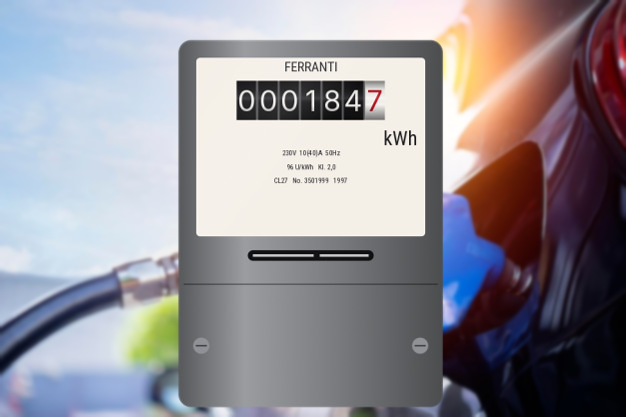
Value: 184.7 kWh
